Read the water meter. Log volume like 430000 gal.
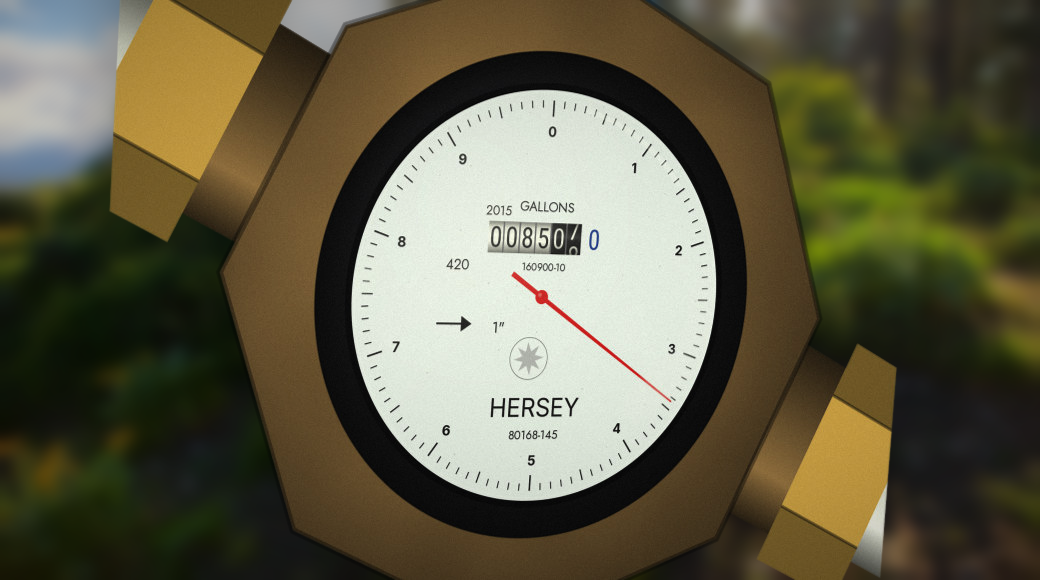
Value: 85073.4 gal
